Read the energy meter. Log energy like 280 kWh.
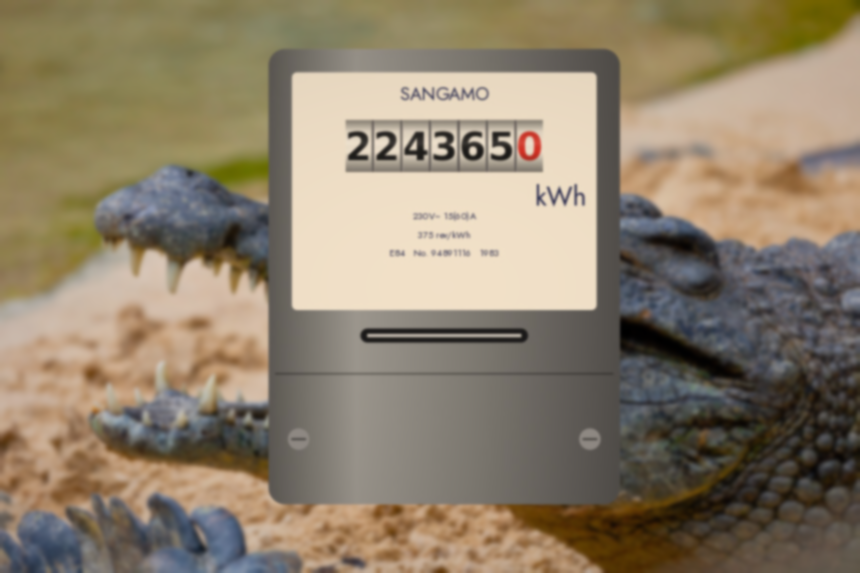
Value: 224365.0 kWh
